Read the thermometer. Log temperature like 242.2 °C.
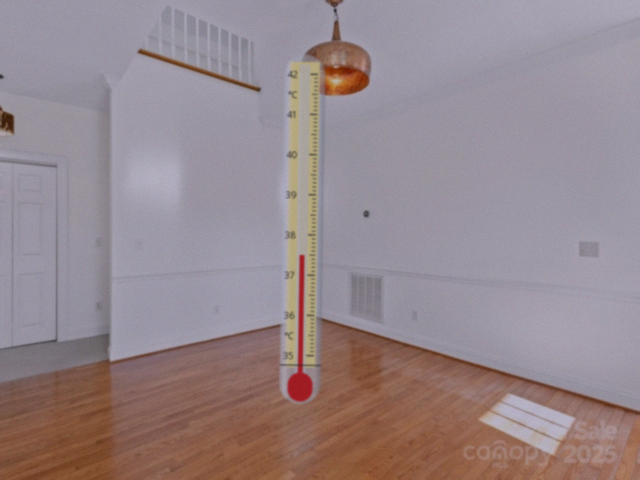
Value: 37.5 °C
